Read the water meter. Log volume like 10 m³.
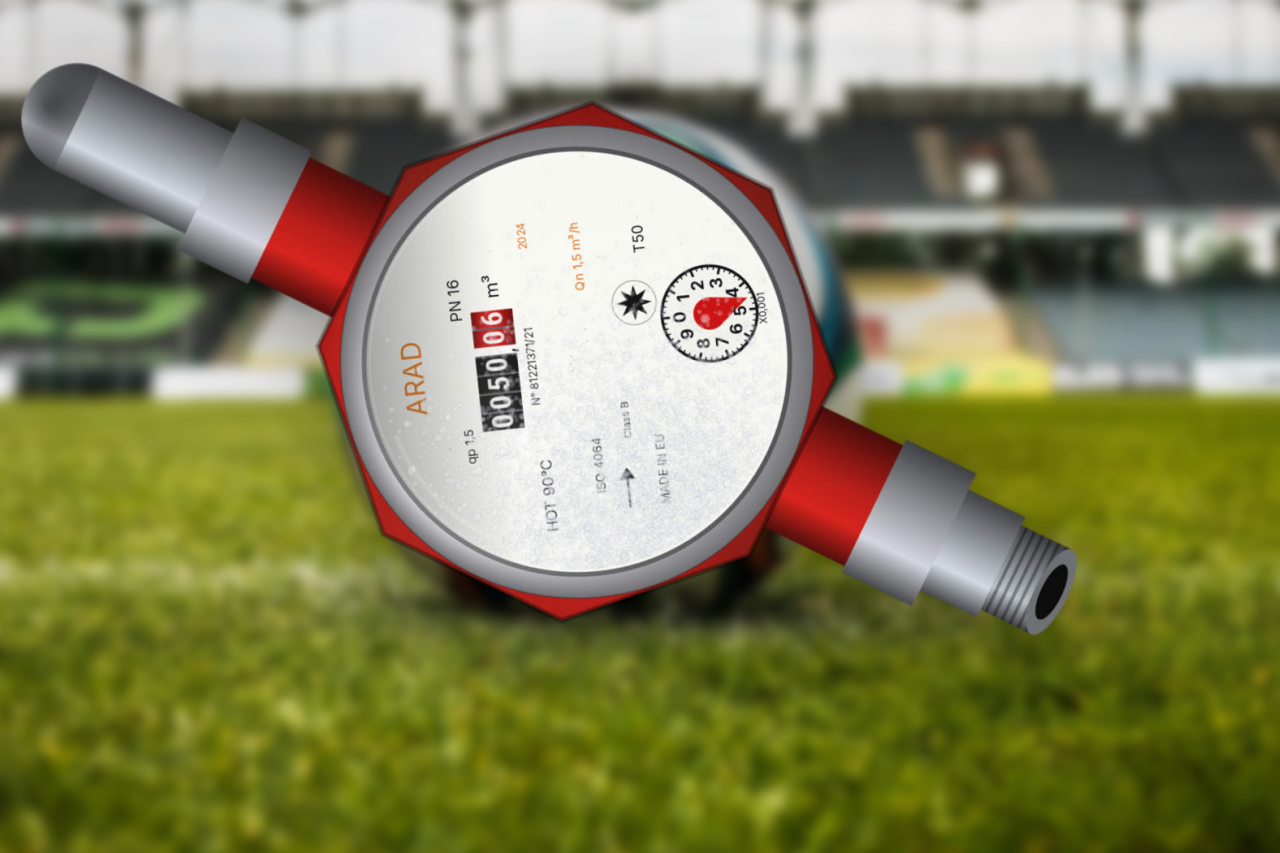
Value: 50.064 m³
